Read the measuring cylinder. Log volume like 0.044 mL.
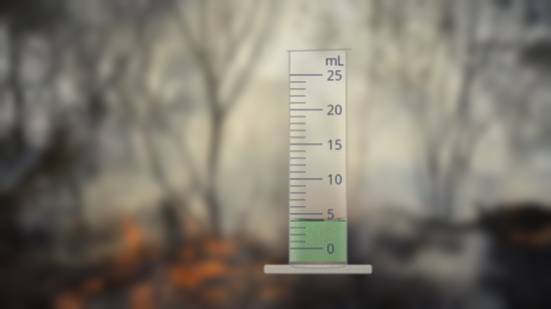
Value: 4 mL
